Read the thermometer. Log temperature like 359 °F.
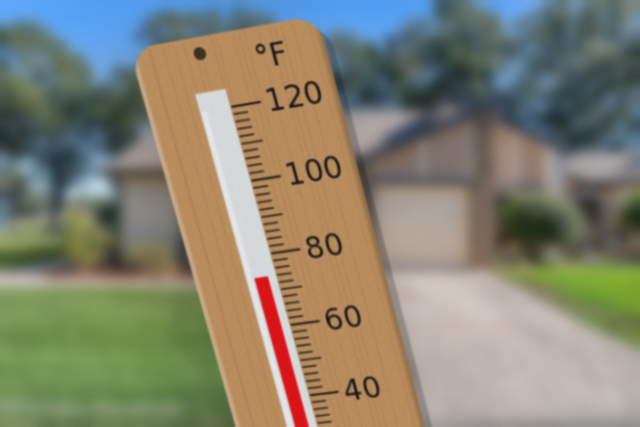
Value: 74 °F
